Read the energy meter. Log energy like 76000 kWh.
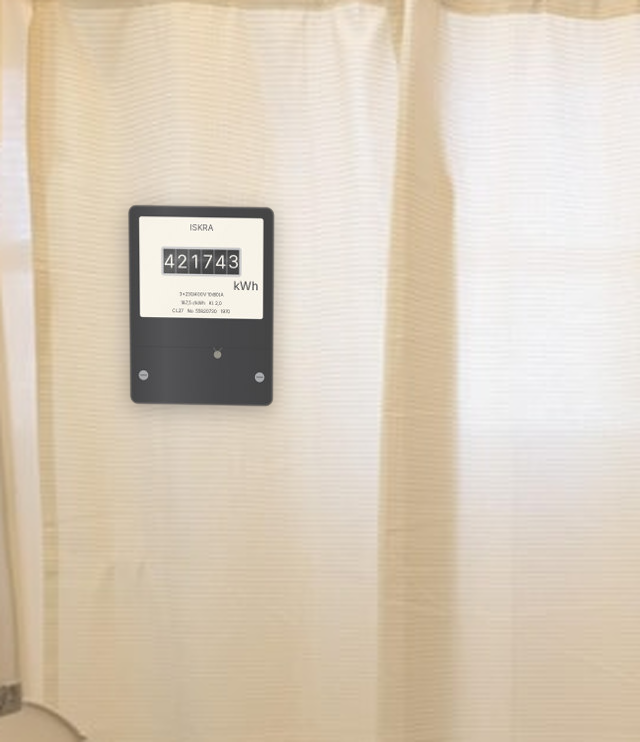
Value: 421743 kWh
